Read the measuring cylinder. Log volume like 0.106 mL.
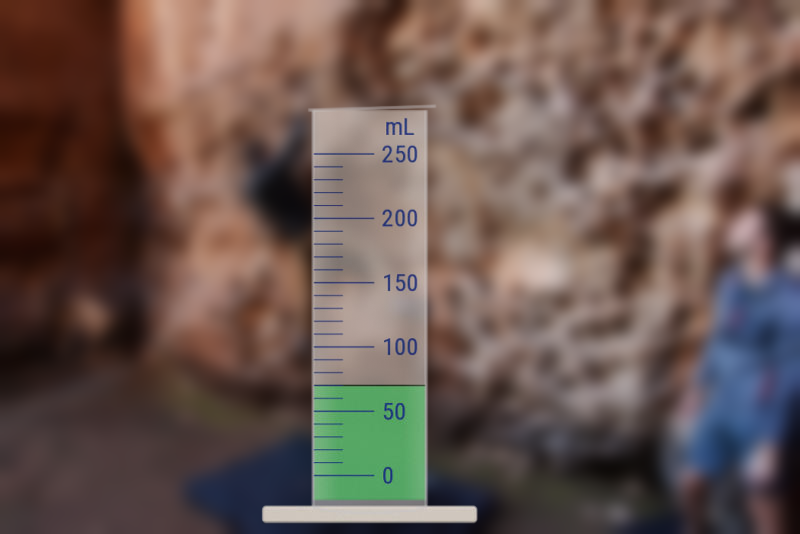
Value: 70 mL
